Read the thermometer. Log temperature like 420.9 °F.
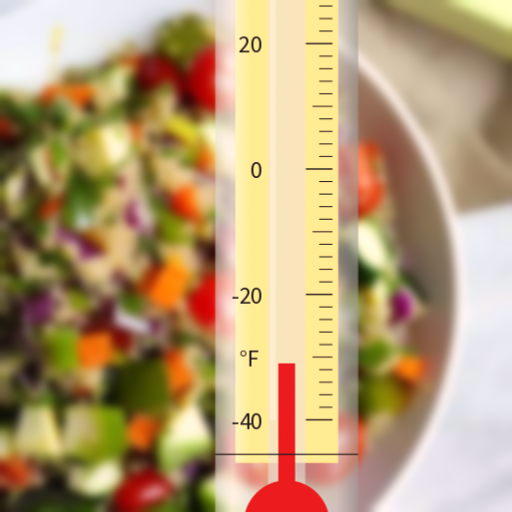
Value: -31 °F
